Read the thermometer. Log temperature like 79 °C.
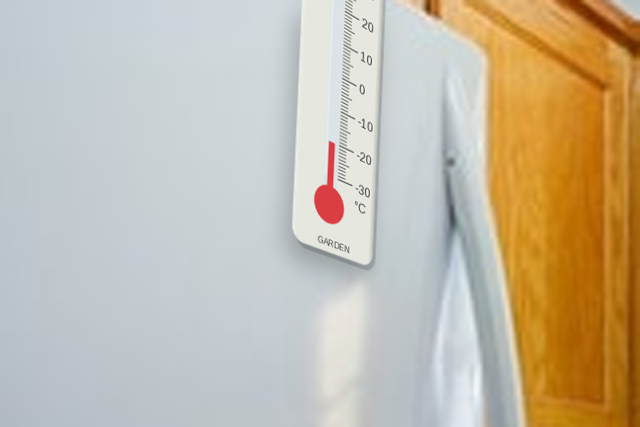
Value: -20 °C
